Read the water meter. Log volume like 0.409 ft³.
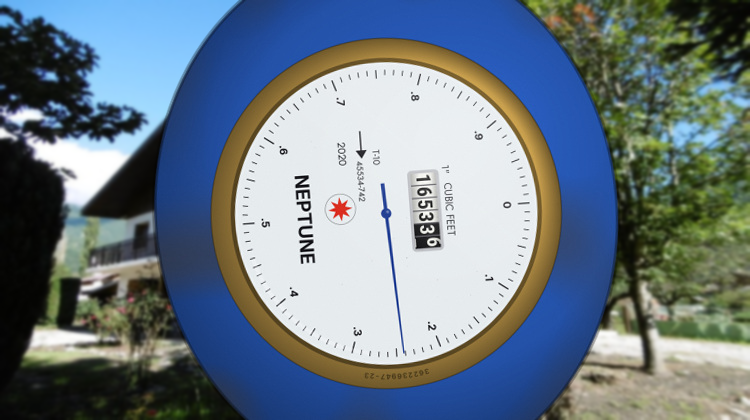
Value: 165336.24 ft³
